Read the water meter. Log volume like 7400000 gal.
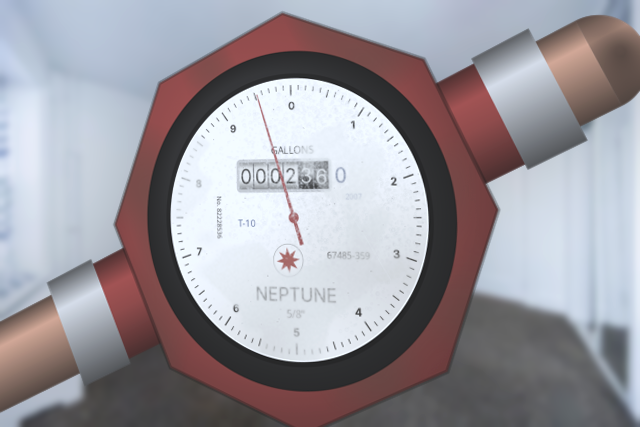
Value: 2359.5 gal
